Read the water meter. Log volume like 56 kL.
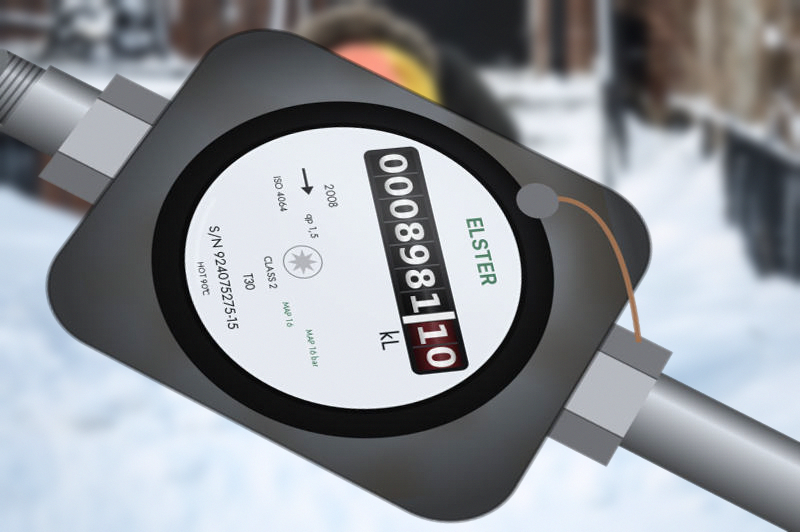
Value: 8981.10 kL
